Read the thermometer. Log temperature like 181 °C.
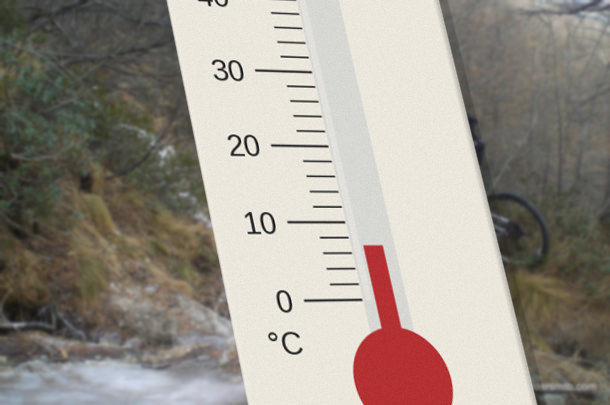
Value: 7 °C
